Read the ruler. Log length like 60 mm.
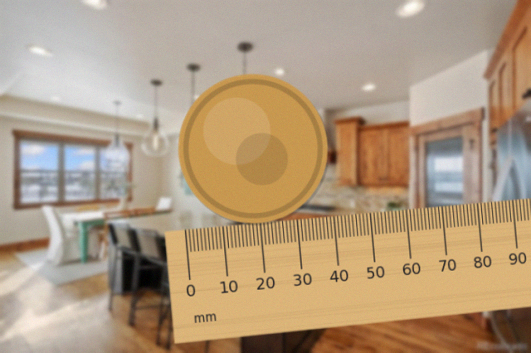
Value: 40 mm
